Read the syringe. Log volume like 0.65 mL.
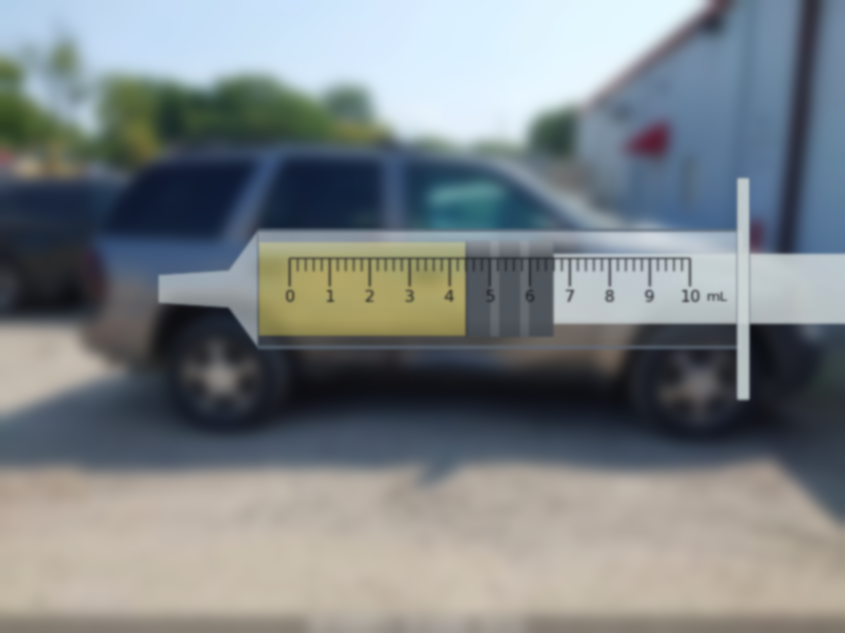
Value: 4.4 mL
